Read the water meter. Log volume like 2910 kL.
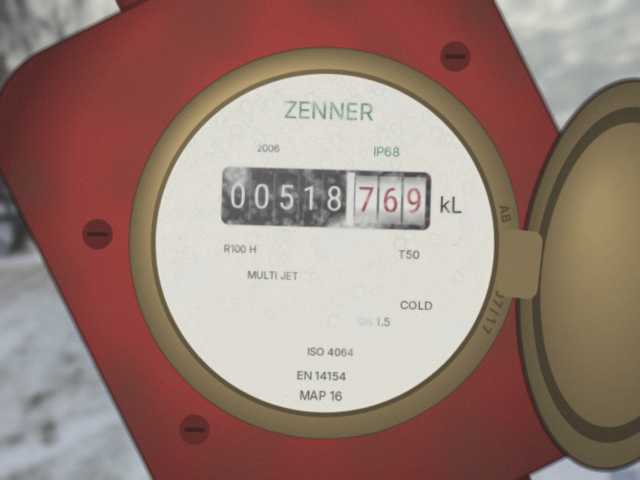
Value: 518.769 kL
